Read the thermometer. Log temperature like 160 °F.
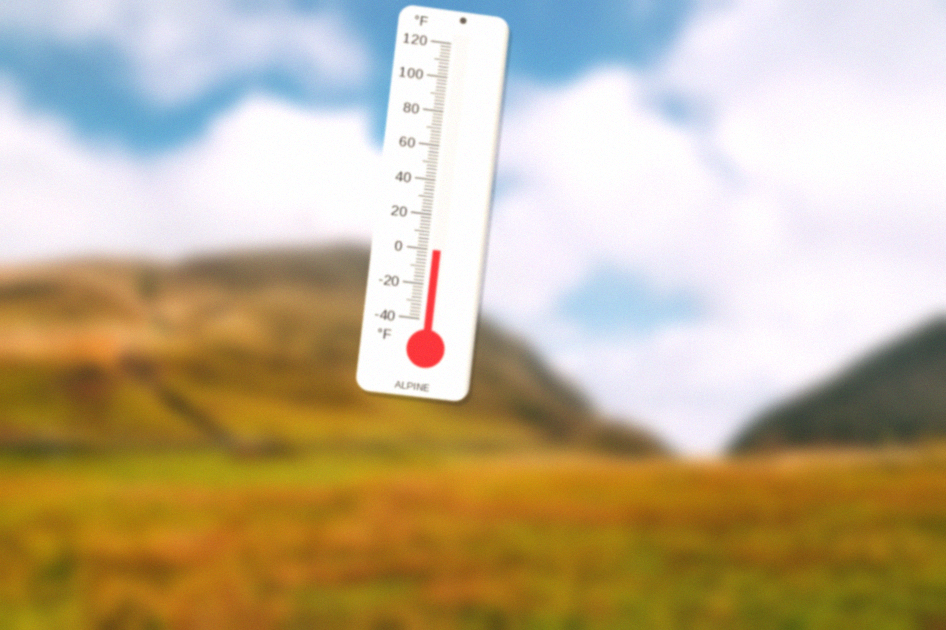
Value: 0 °F
